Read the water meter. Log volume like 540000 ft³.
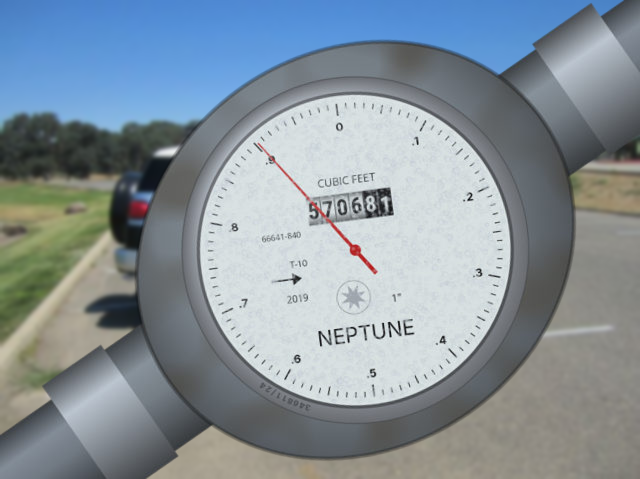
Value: 570680.90 ft³
